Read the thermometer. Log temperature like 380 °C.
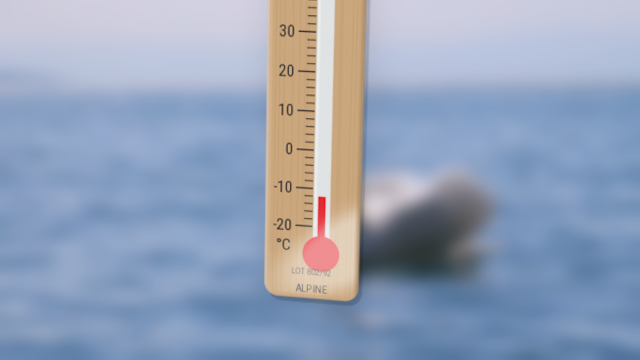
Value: -12 °C
